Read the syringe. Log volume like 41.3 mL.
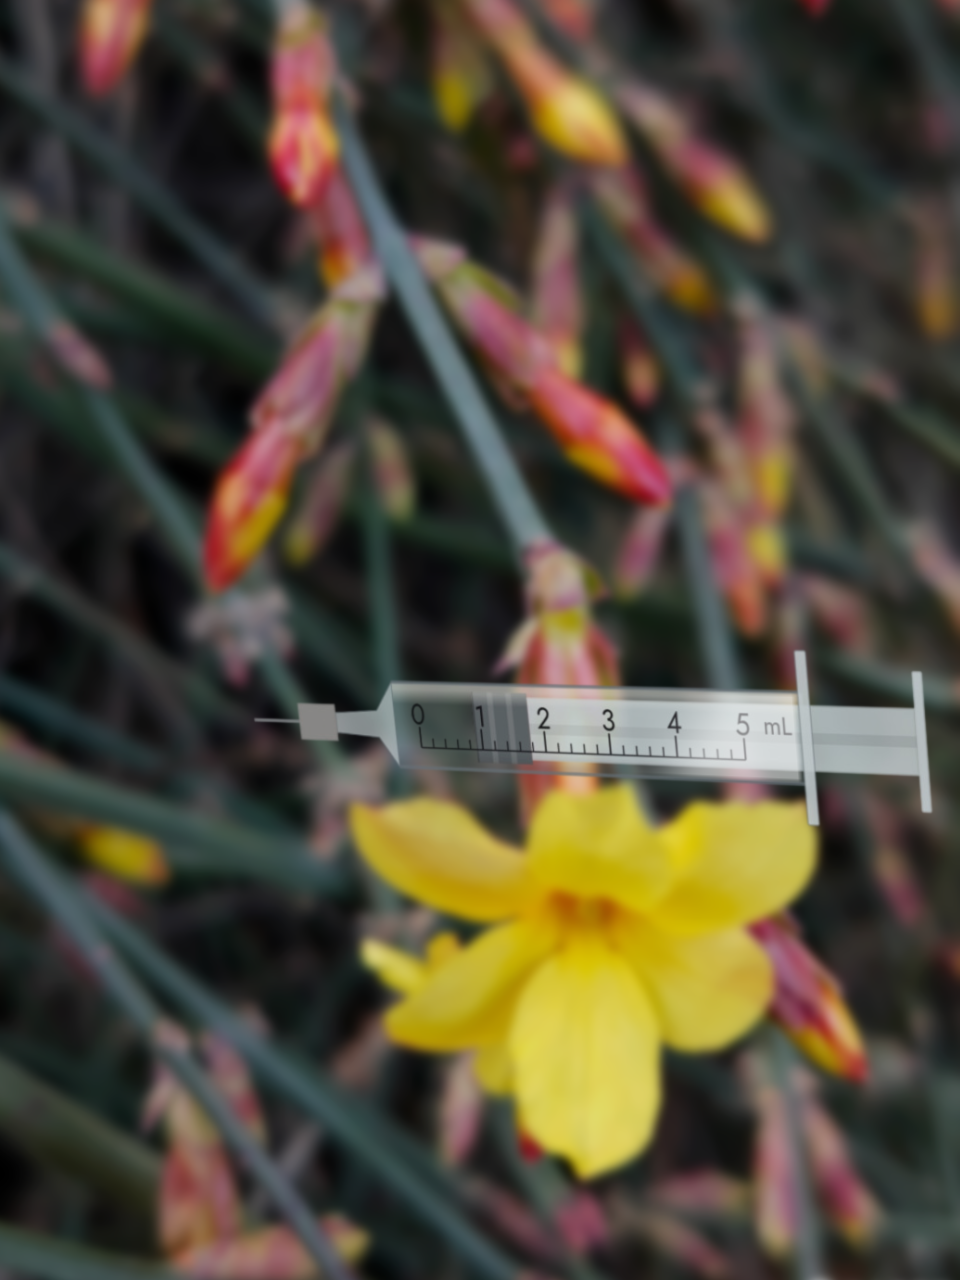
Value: 0.9 mL
